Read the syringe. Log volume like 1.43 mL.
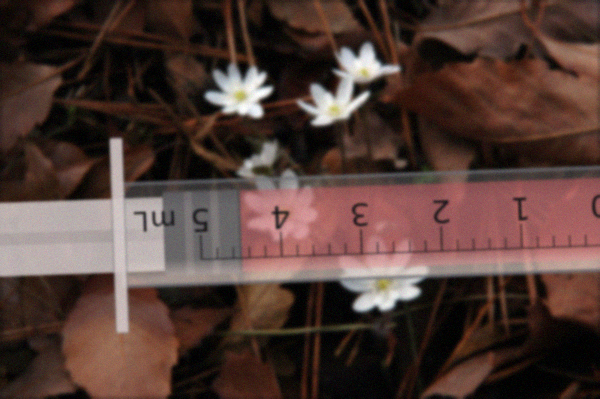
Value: 4.5 mL
